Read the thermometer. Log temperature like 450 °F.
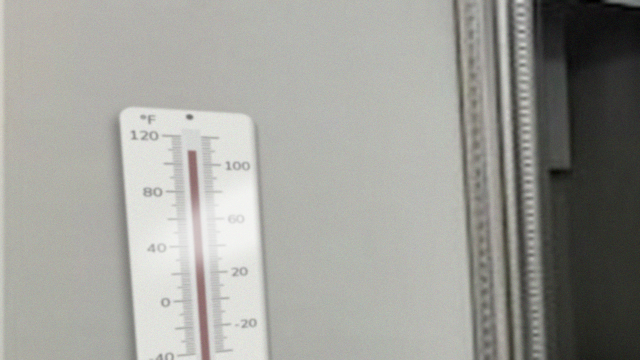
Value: 110 °F
